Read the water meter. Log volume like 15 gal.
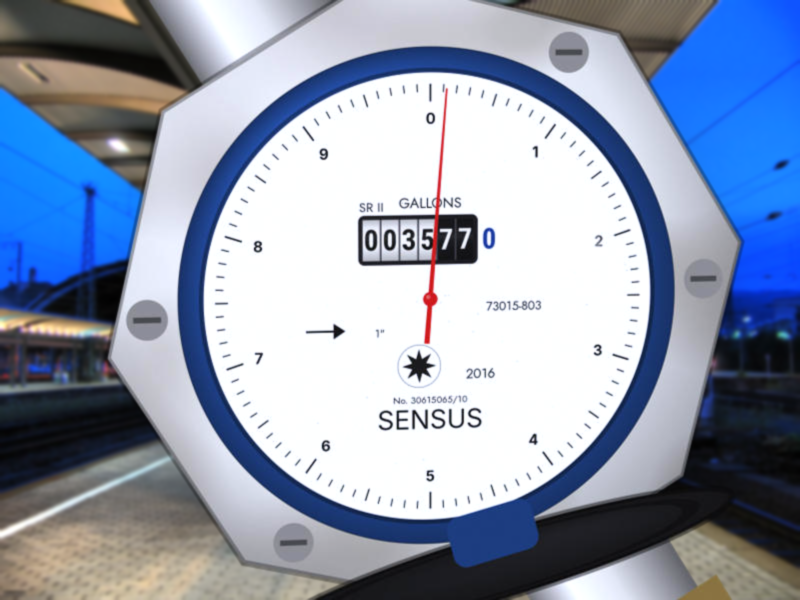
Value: 35770.1 gal
